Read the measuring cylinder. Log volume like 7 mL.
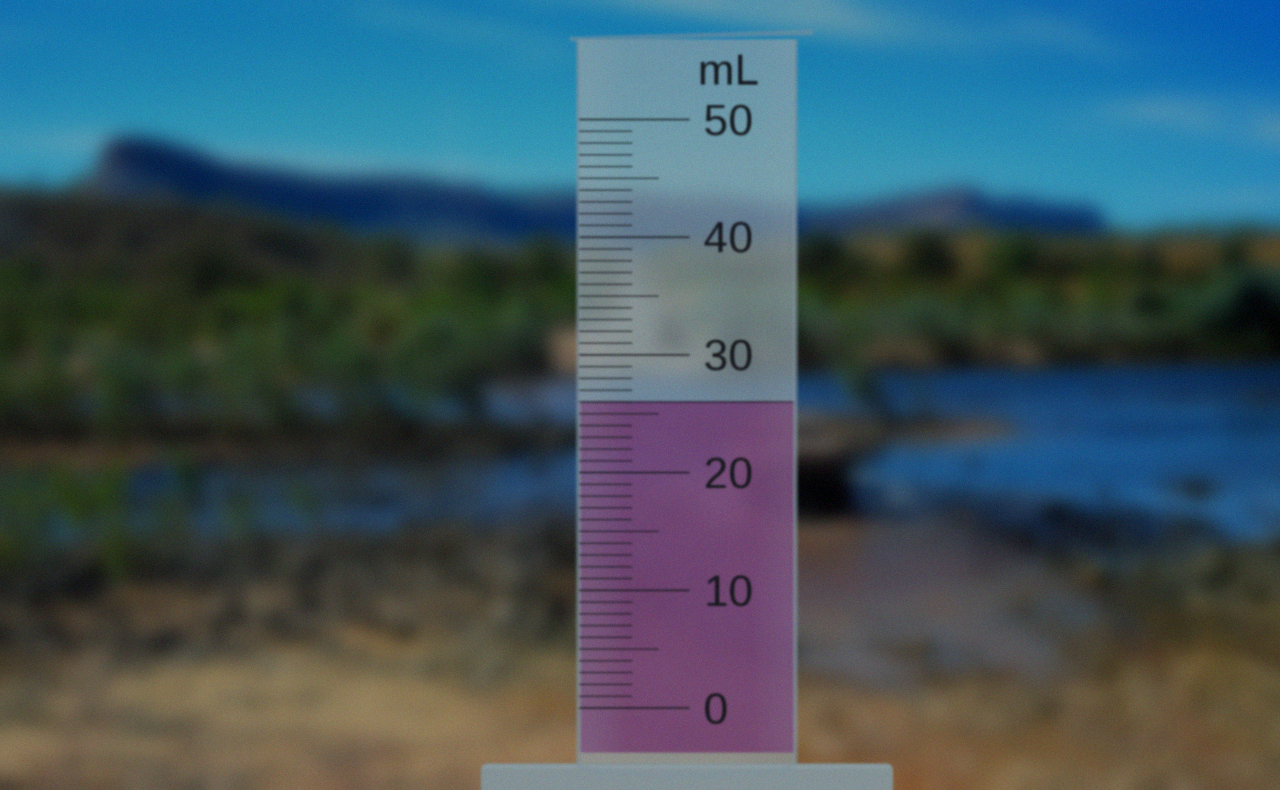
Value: 26 mL
